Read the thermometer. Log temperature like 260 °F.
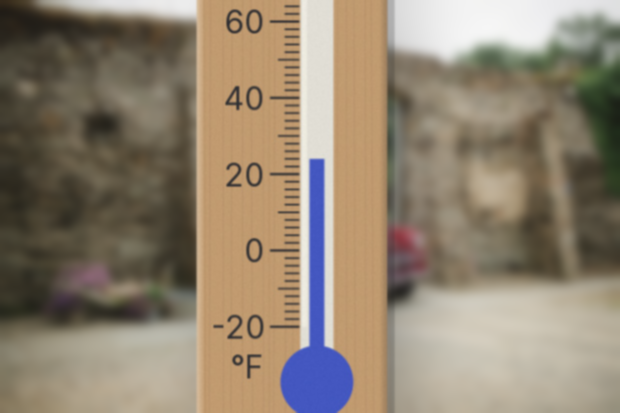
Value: 24 °F
